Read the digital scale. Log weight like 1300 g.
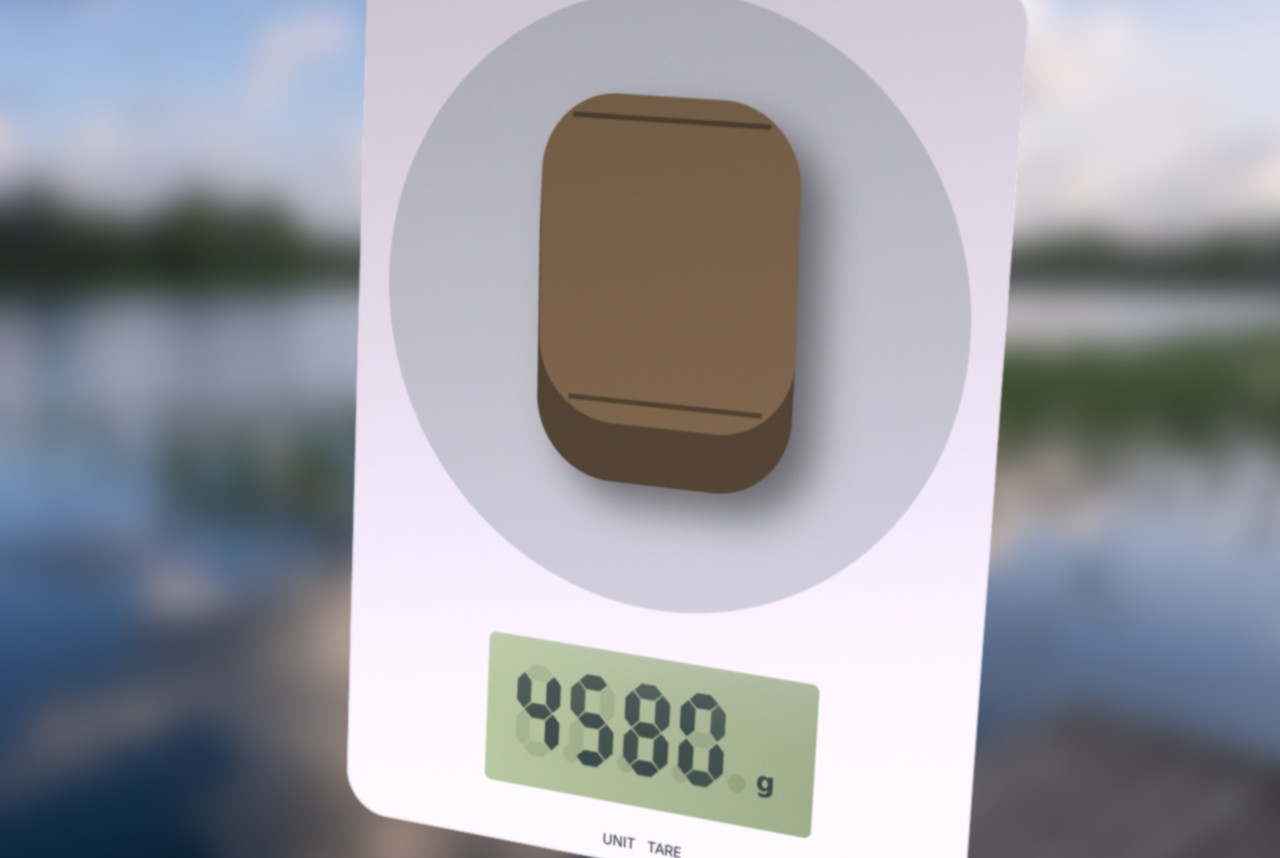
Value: 4580 g
